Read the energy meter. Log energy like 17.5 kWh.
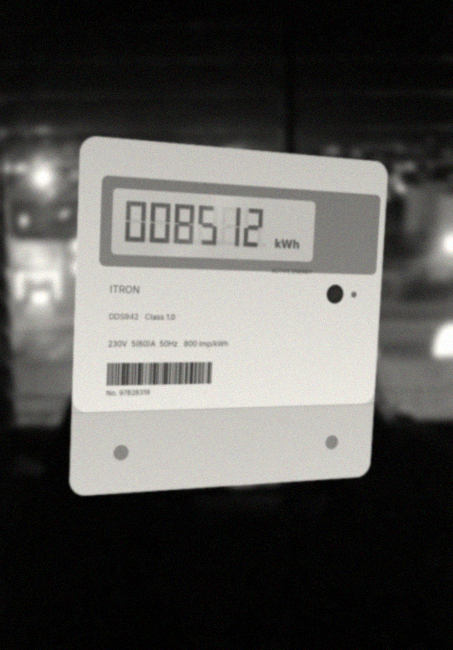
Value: 8512 kWh
